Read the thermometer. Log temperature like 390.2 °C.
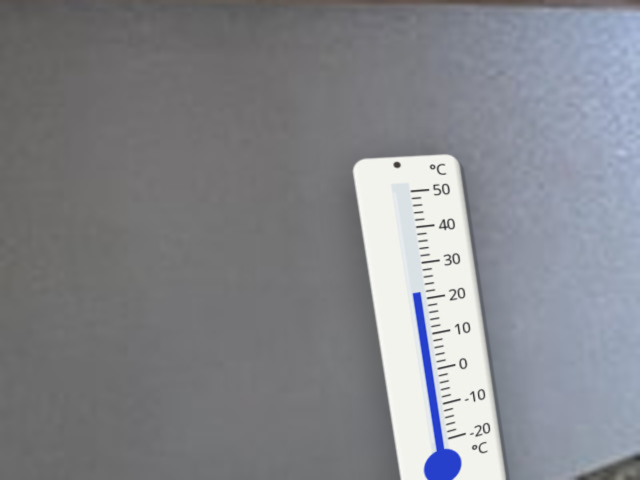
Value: 22 °C
